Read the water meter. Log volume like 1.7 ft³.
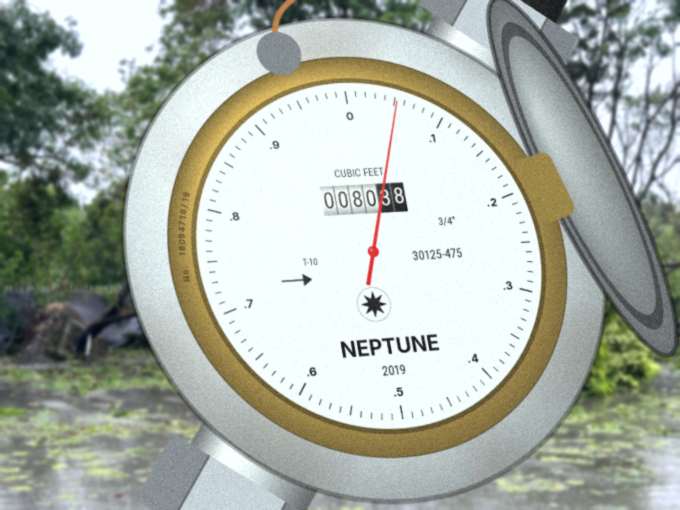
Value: 8038.05 ft³
